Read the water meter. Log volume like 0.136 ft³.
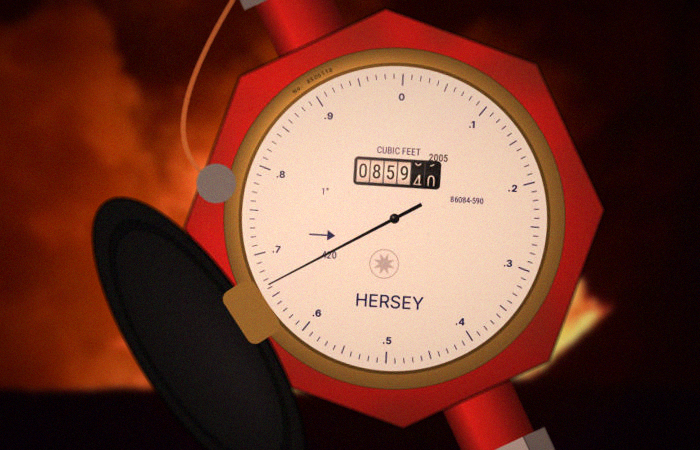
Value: 85939.66 ft³
